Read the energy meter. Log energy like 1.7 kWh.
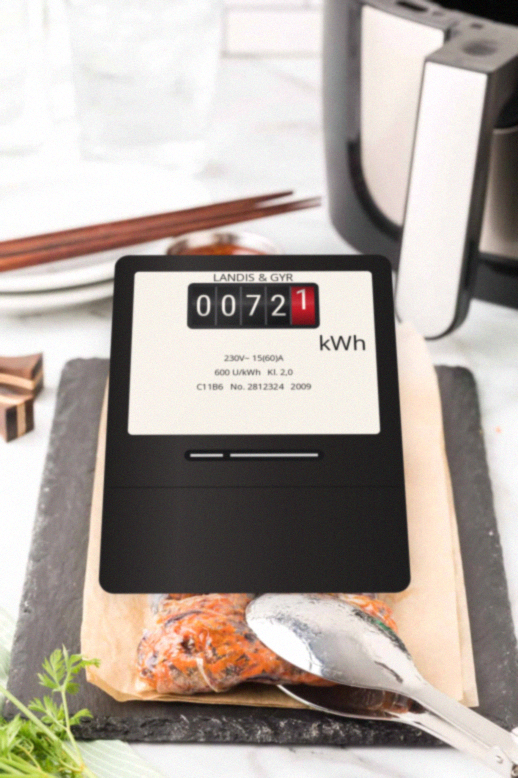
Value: 72.1 kWh
